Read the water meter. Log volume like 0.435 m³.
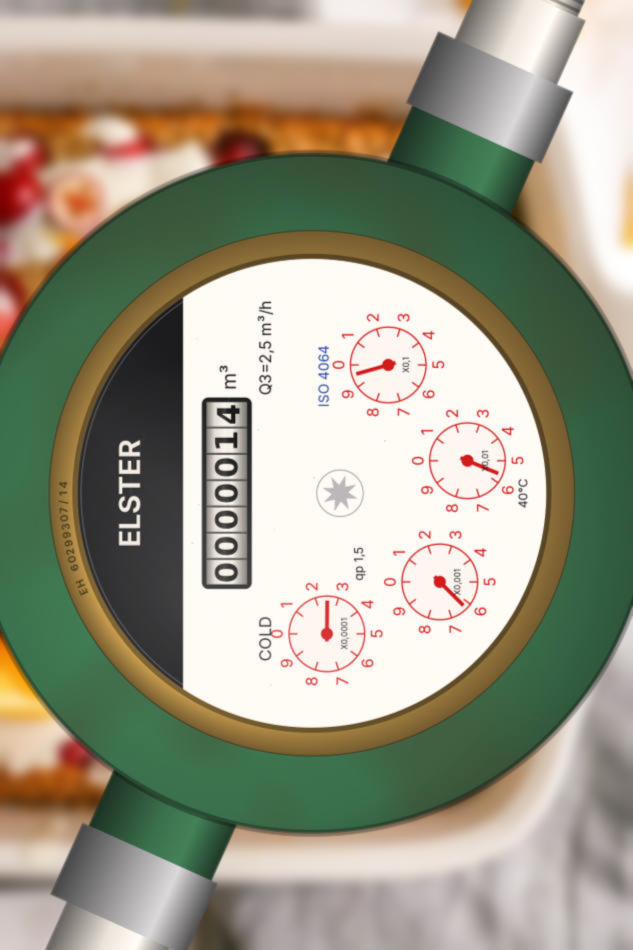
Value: 13.9562 m³
